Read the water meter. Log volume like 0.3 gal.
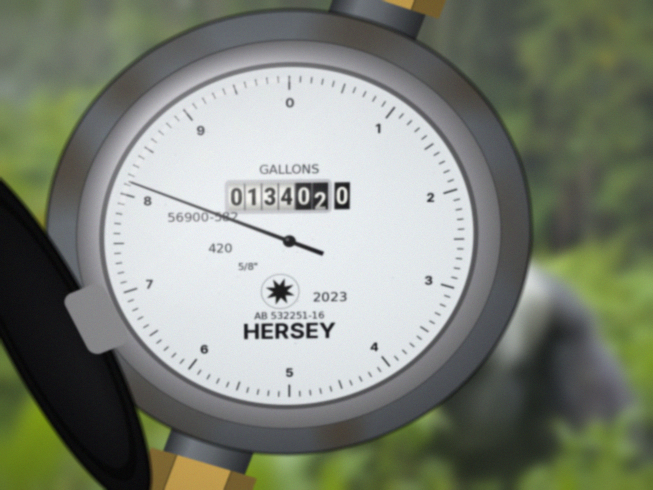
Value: 134018.1 gal
